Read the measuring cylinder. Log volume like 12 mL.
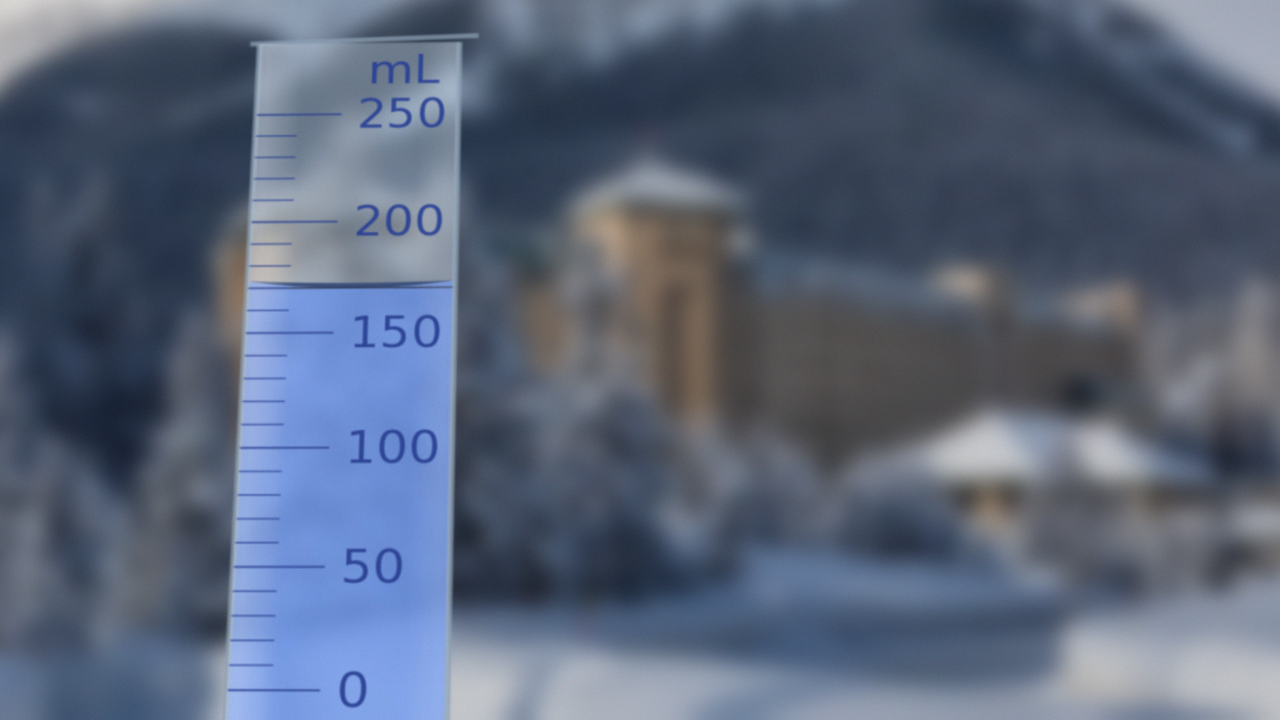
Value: 170 mL
